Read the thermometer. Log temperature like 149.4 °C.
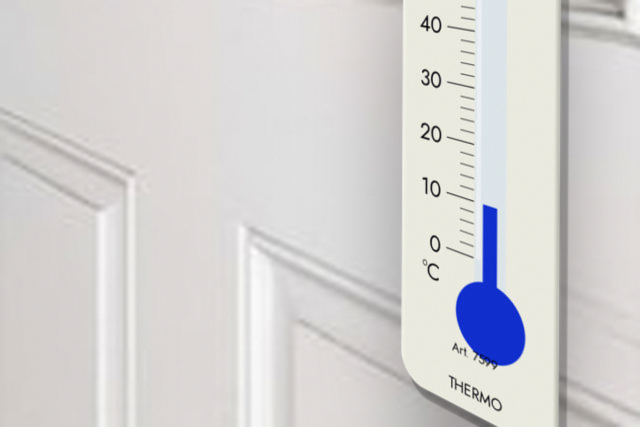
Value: 10 °C
